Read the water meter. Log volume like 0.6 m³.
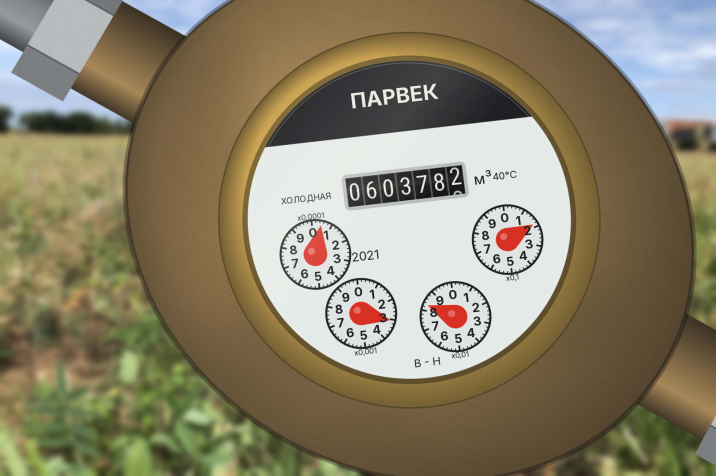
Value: 603782.1830 m³
